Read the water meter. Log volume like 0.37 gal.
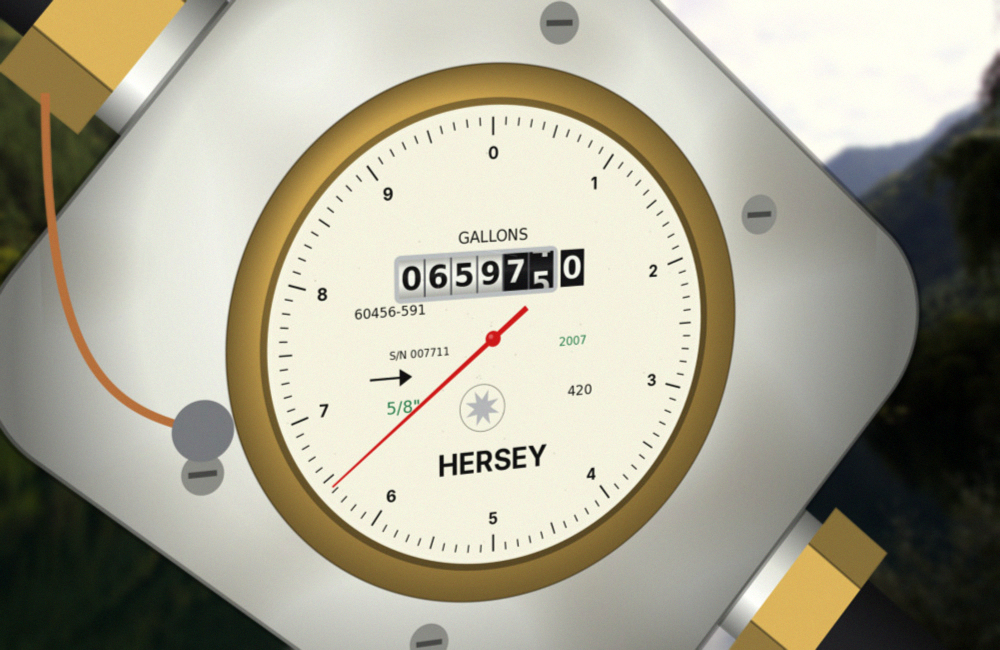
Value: 659746.4 gal
